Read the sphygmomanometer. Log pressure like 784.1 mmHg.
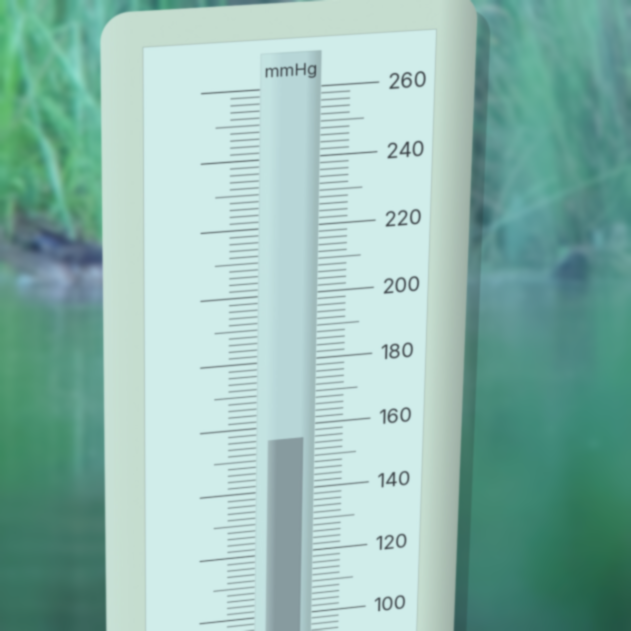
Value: 156 mmHg
